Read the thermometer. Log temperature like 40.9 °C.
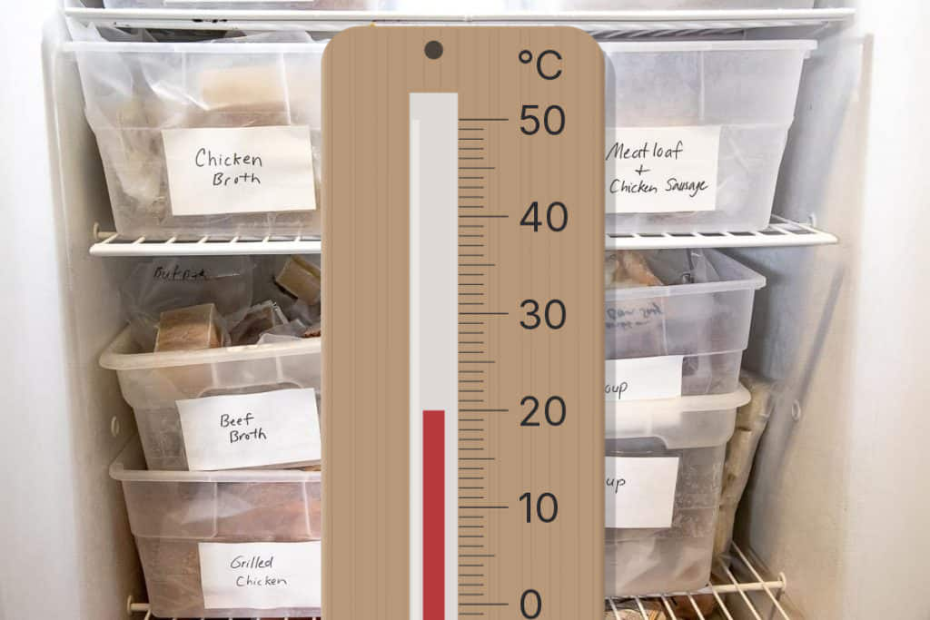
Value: 20 °C
